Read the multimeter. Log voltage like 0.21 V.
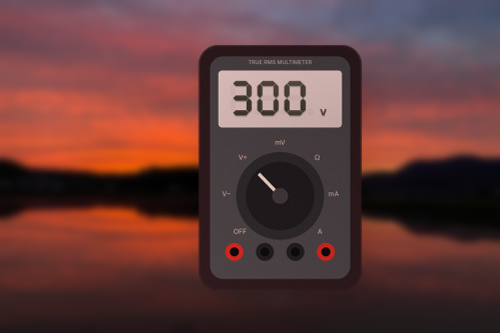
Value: 300 V
